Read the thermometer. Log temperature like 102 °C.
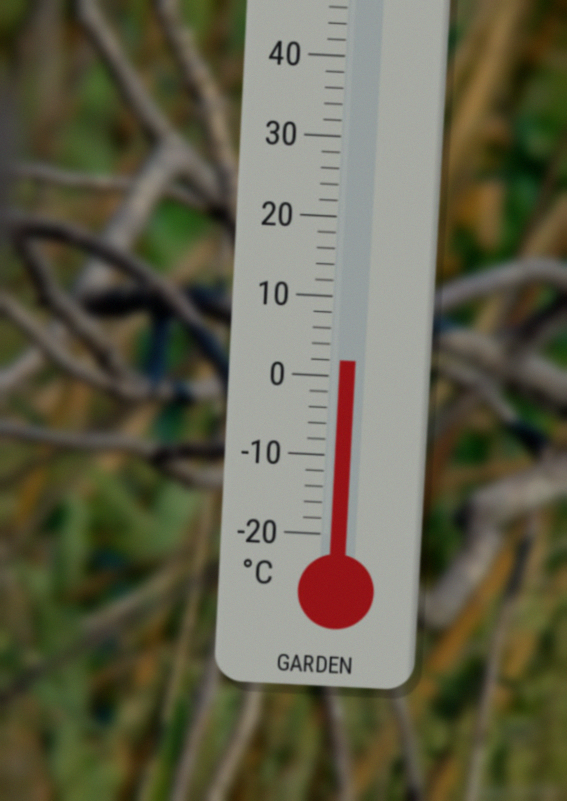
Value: 2 °C
